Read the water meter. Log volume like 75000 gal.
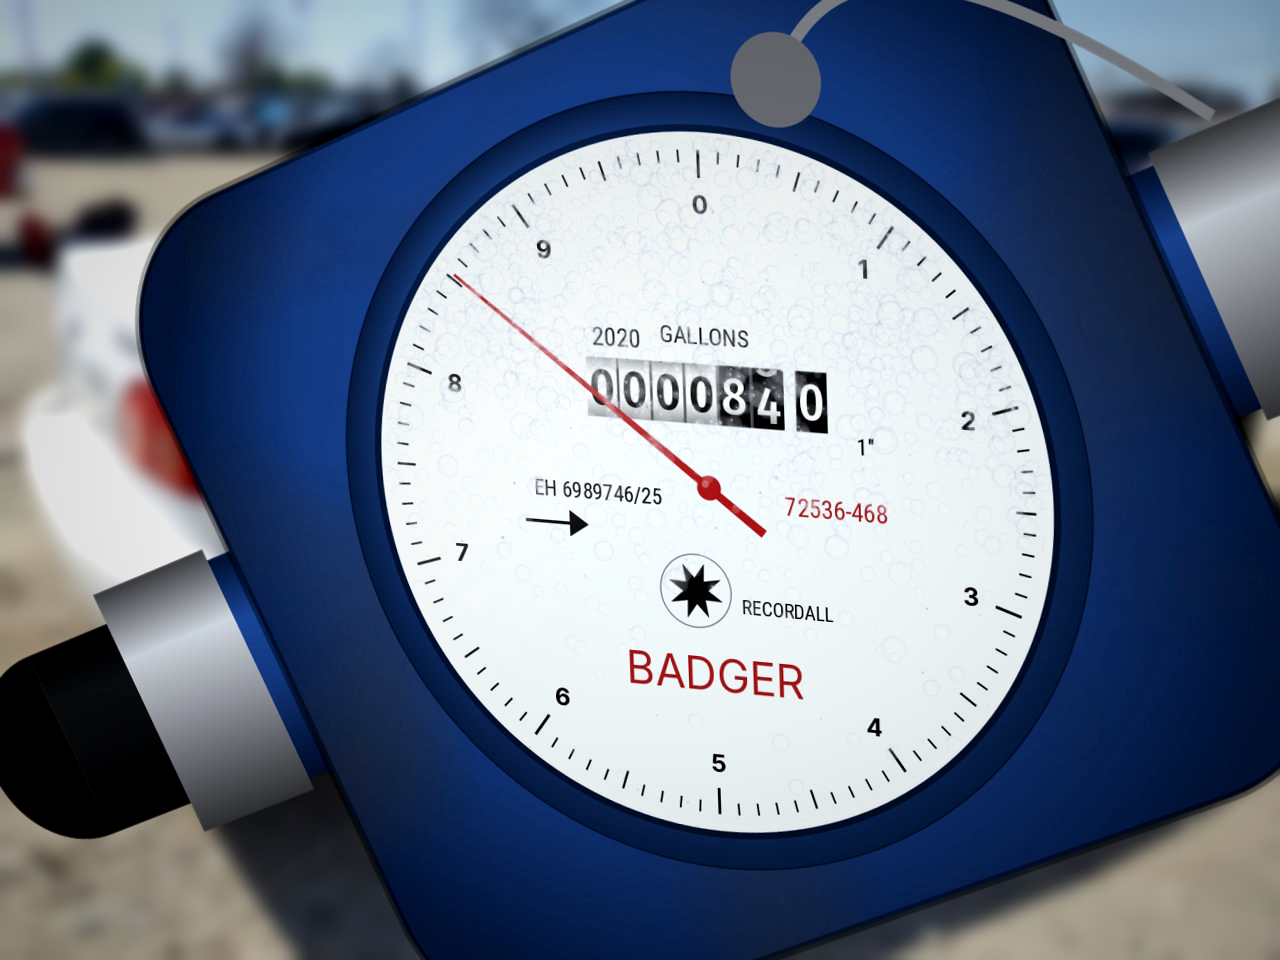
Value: 838.5 gal
